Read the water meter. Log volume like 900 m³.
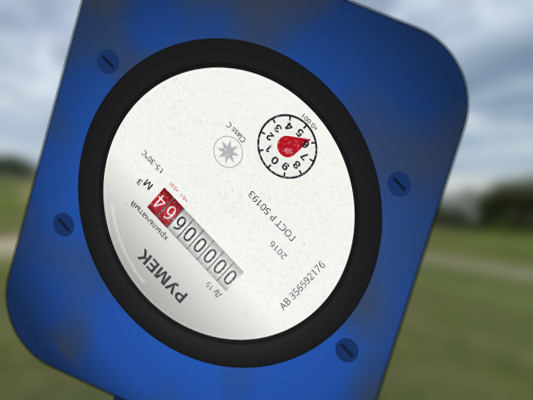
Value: 6.645 m³
